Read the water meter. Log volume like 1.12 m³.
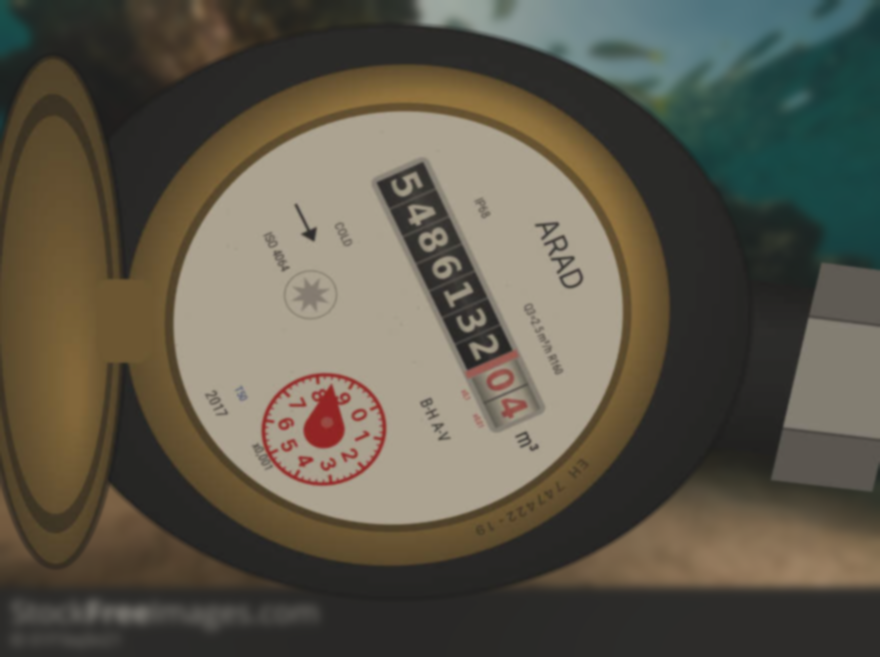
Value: 5486132.048 m³
